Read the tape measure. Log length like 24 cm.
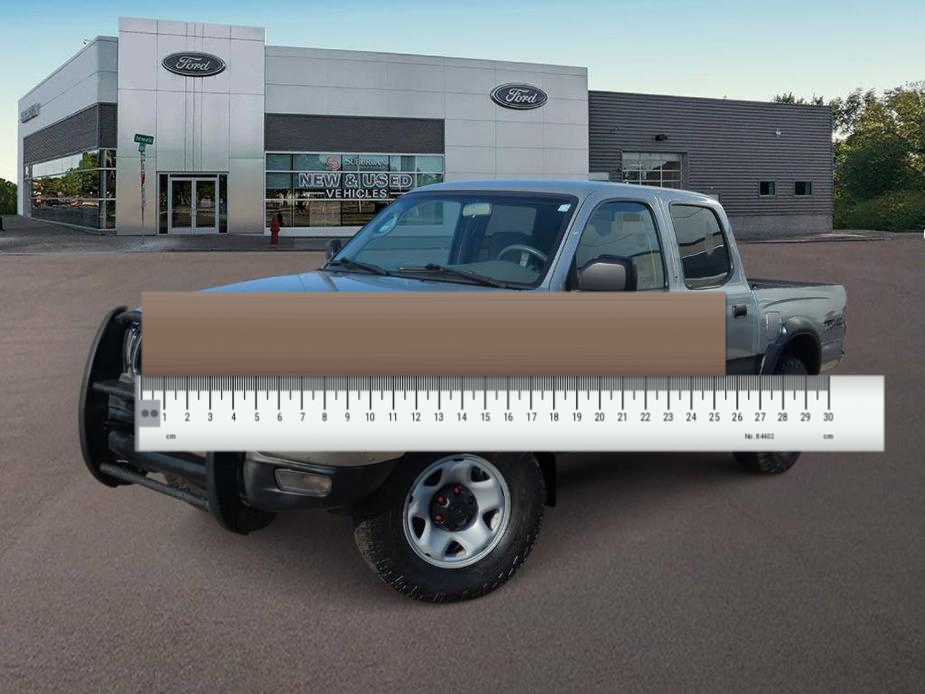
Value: 25.5 cm
